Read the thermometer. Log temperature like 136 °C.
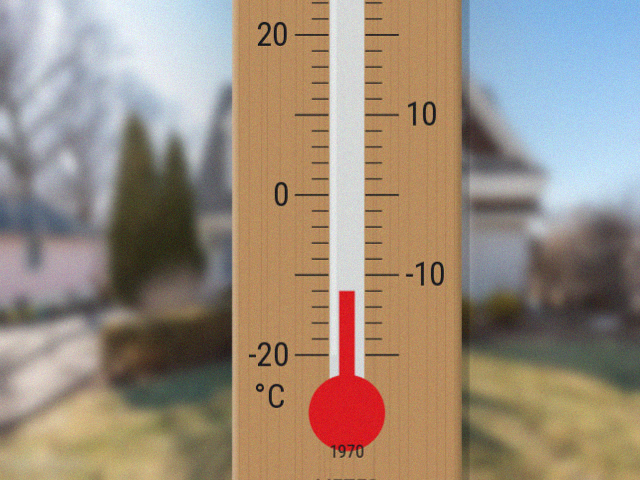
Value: -12 °C
